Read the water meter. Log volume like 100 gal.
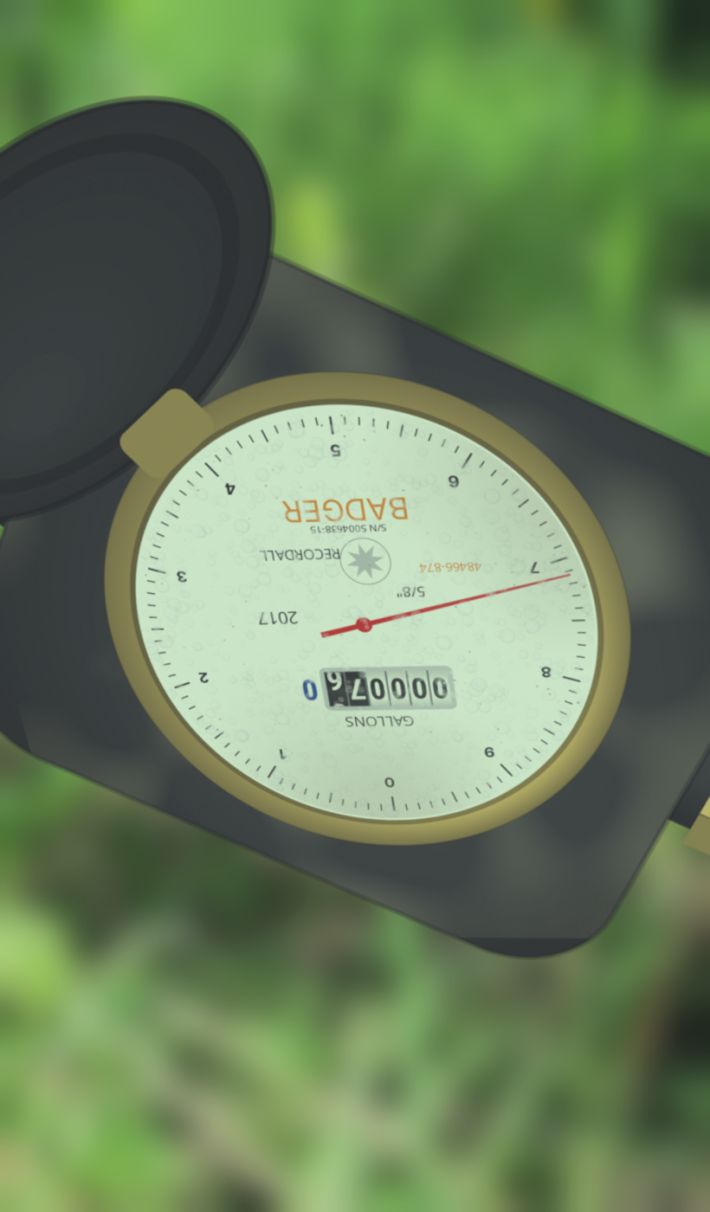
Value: 757.1 gal
